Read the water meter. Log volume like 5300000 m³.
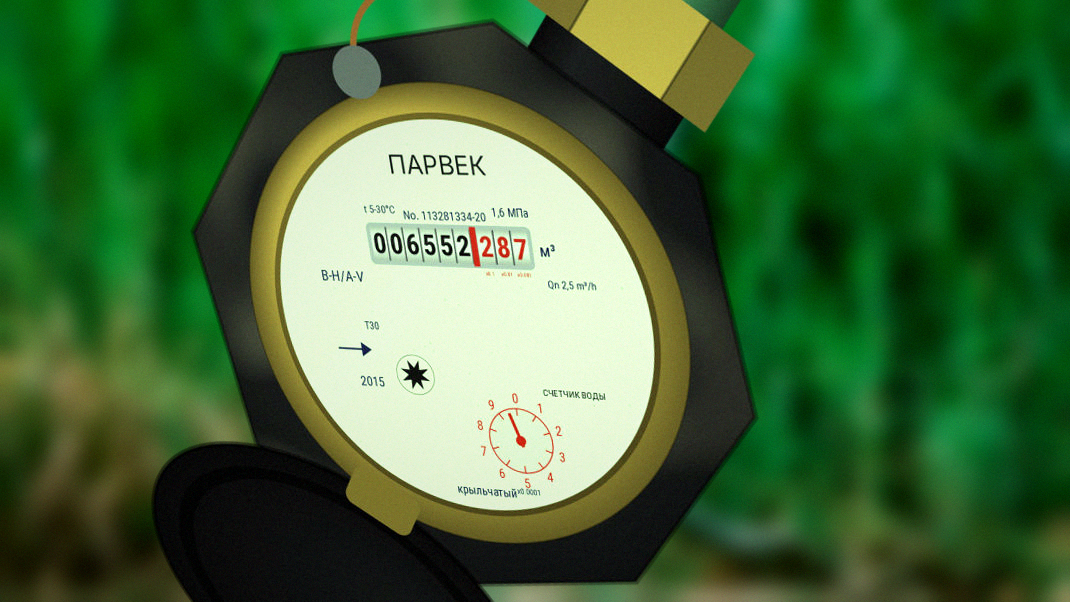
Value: 6552.2869 m³
